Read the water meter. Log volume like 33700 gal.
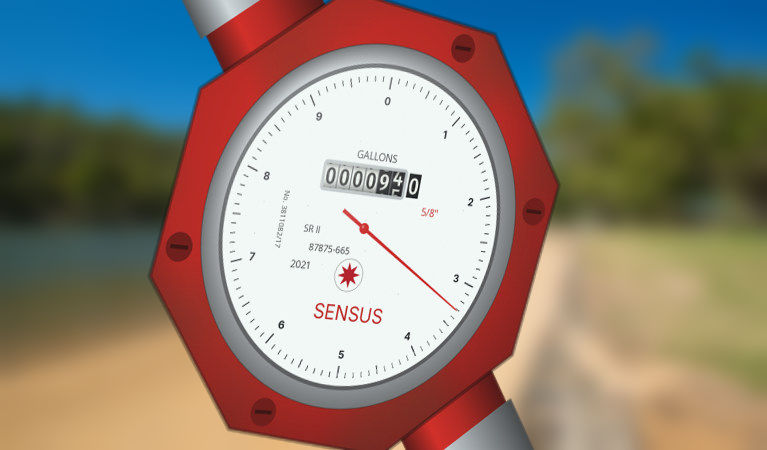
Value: 943.3 gal
